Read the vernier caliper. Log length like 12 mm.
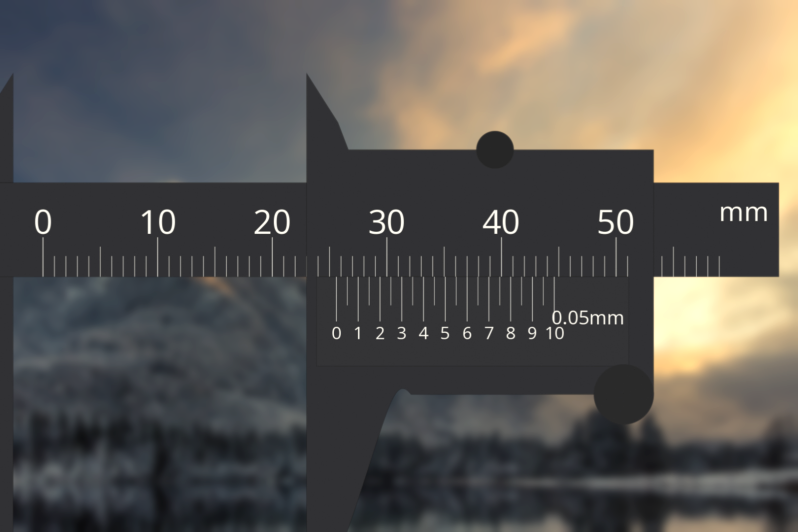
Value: 25.6 mm
